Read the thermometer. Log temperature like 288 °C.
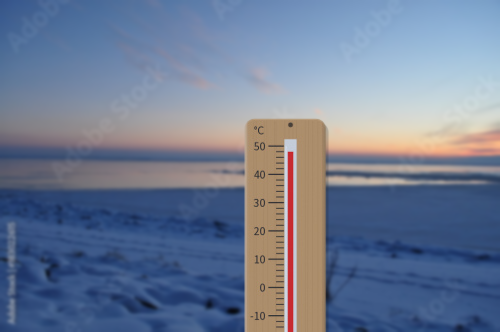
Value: 48 °C
